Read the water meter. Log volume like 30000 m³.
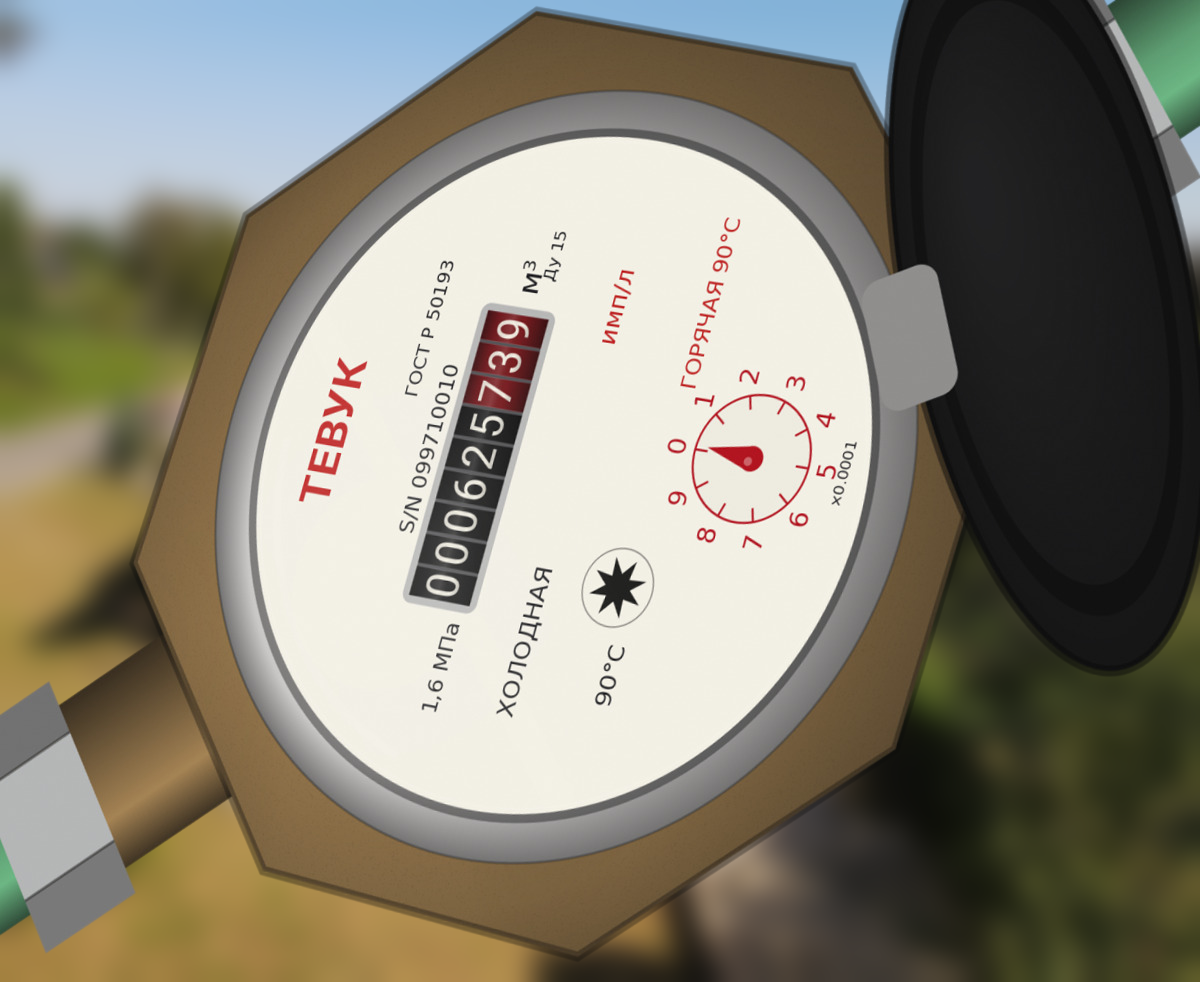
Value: 625.7390 m³
